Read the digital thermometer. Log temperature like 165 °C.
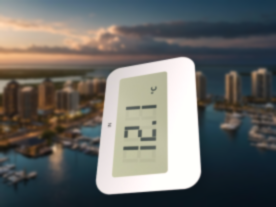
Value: 12.1 °C
